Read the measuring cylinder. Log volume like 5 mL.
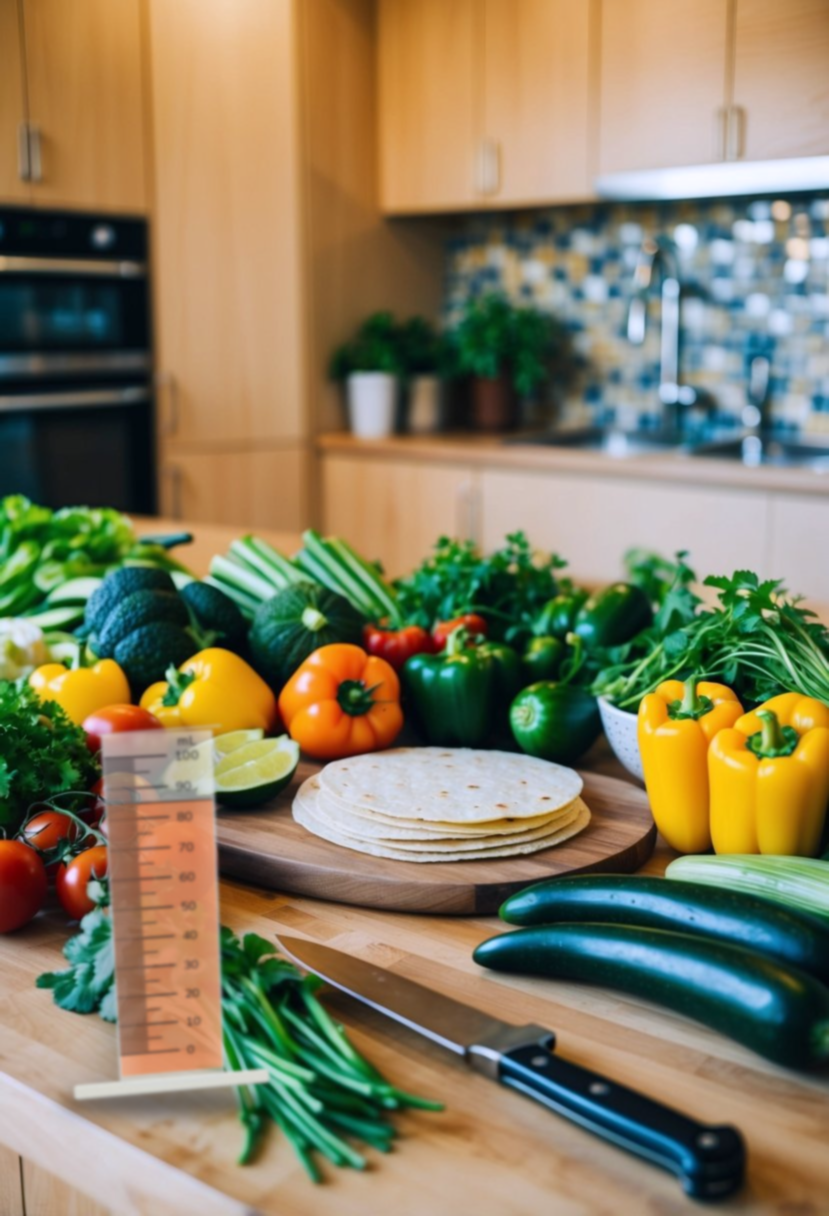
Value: 85 mL
